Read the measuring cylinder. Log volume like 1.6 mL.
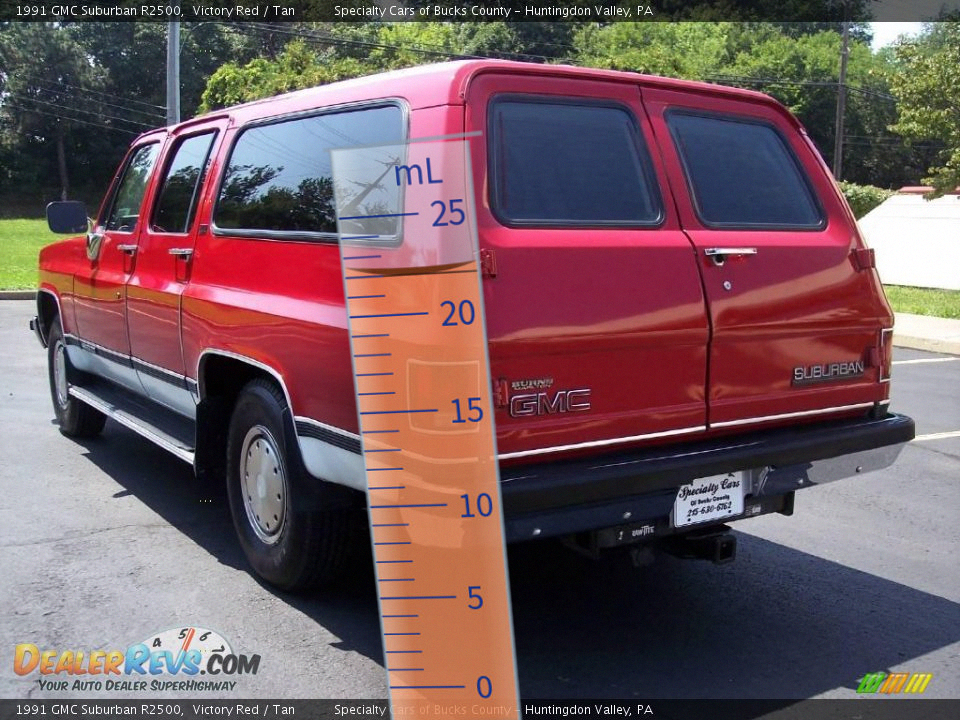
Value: 22 mL
